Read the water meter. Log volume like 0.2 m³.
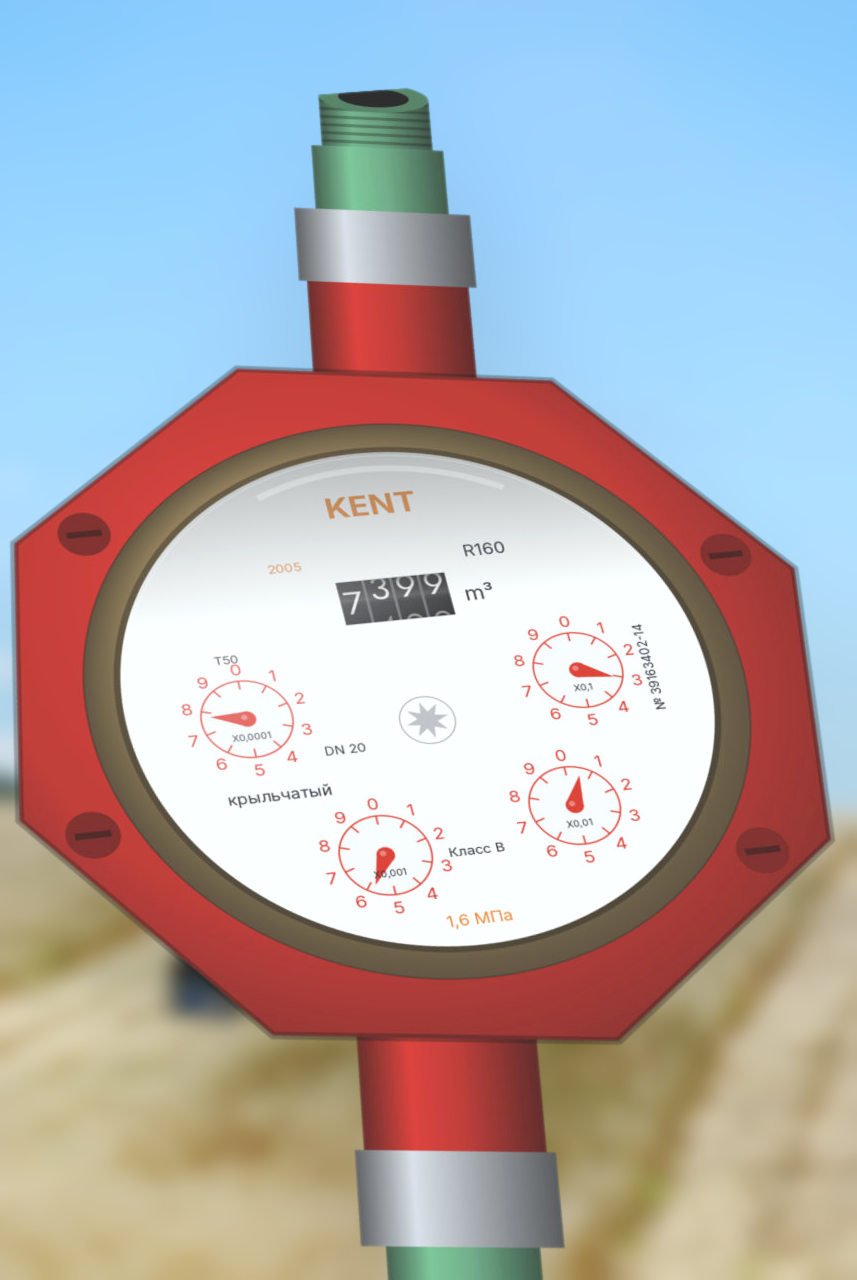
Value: 7399.3057 m³
